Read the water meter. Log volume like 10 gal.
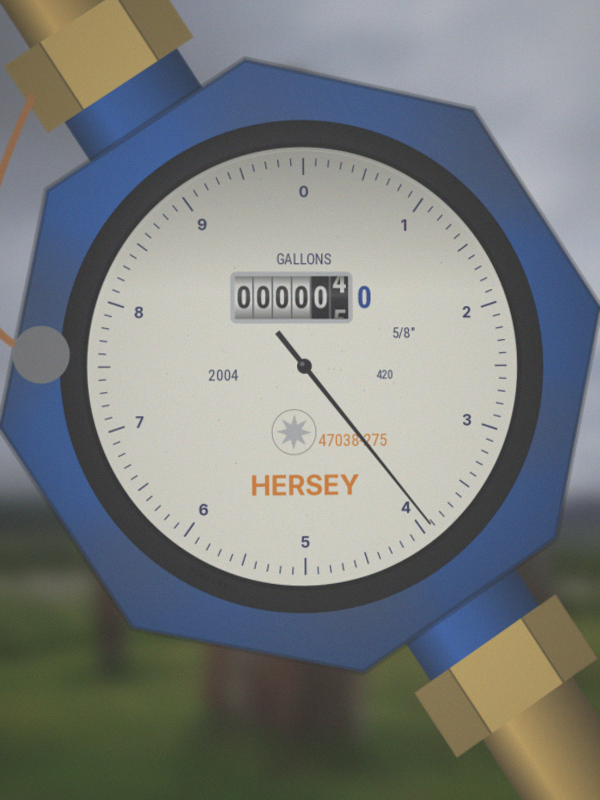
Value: 43.9 gal
